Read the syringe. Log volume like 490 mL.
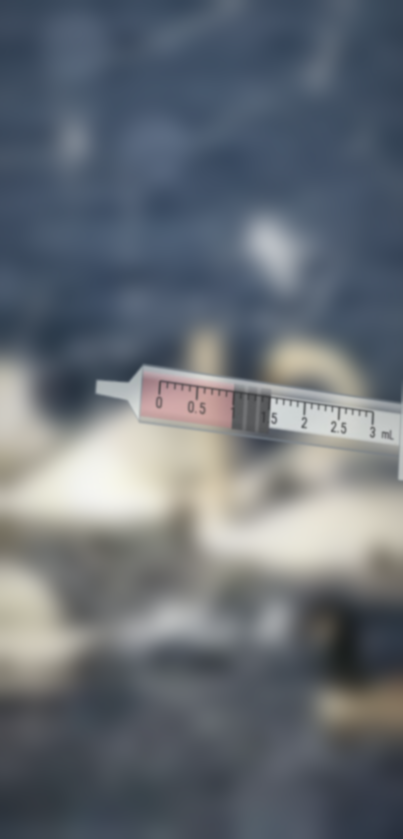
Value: 1 mL
